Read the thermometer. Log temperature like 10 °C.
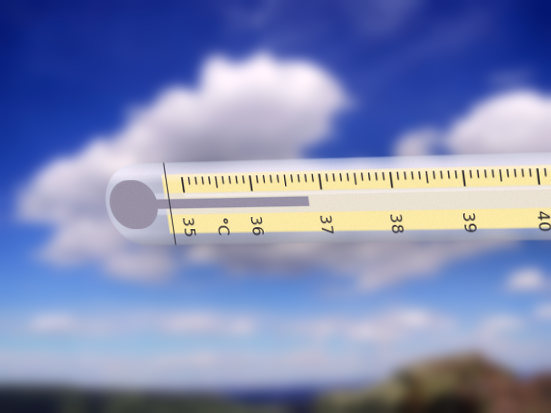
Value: 36.8 °C
